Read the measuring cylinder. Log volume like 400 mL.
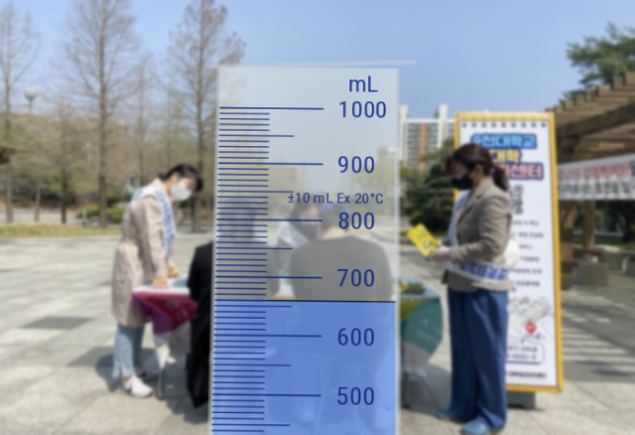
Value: 660 mL
